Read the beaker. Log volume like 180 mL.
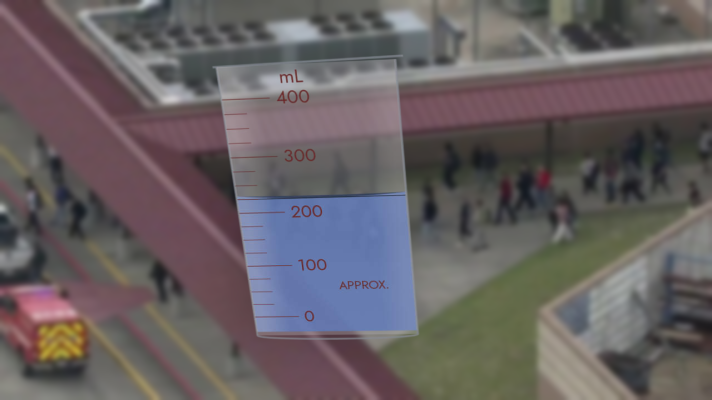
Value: 225 mL
